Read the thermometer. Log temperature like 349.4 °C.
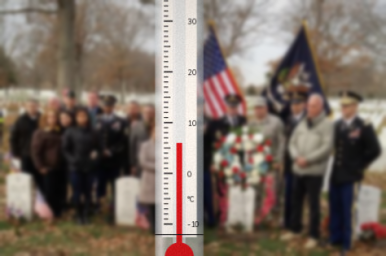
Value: 6 °C
